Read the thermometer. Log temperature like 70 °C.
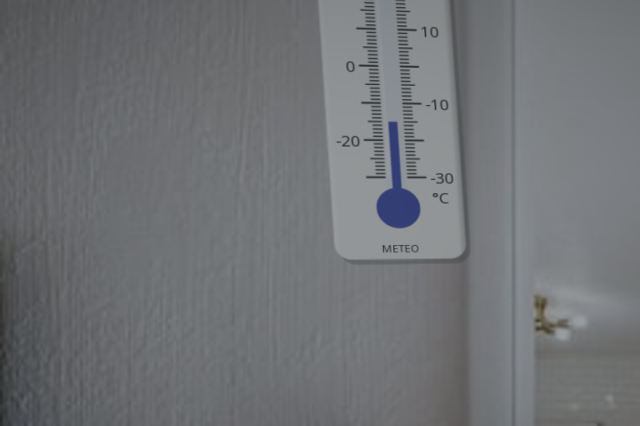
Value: -15 °C
